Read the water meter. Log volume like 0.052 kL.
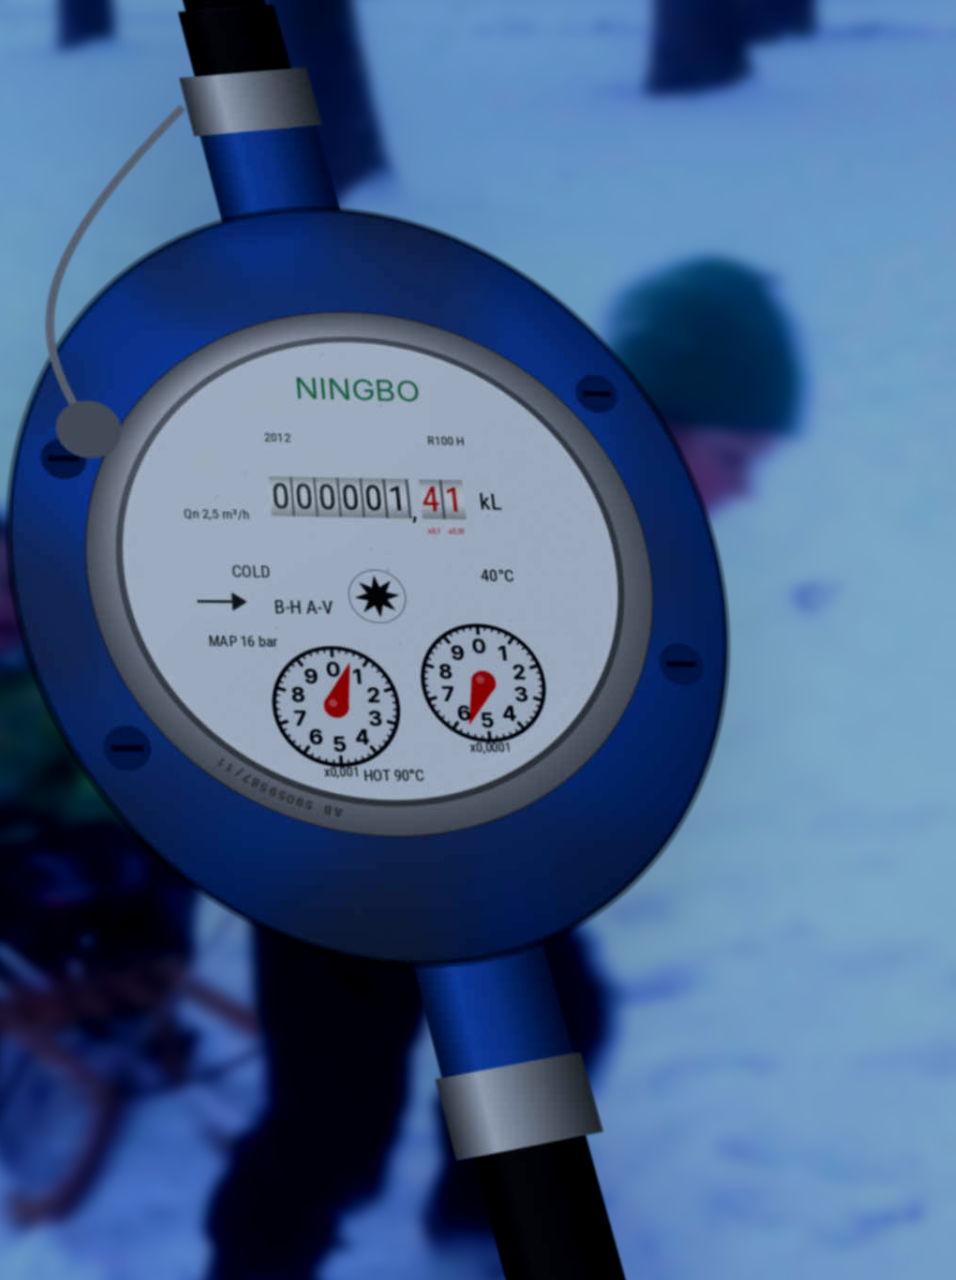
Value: 1.4105 kL
